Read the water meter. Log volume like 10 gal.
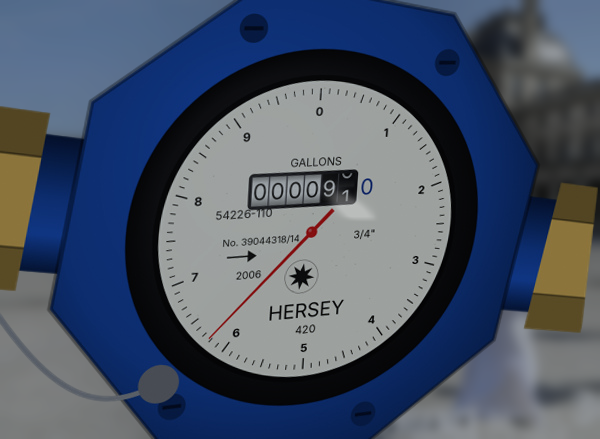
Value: 906.2 gal
